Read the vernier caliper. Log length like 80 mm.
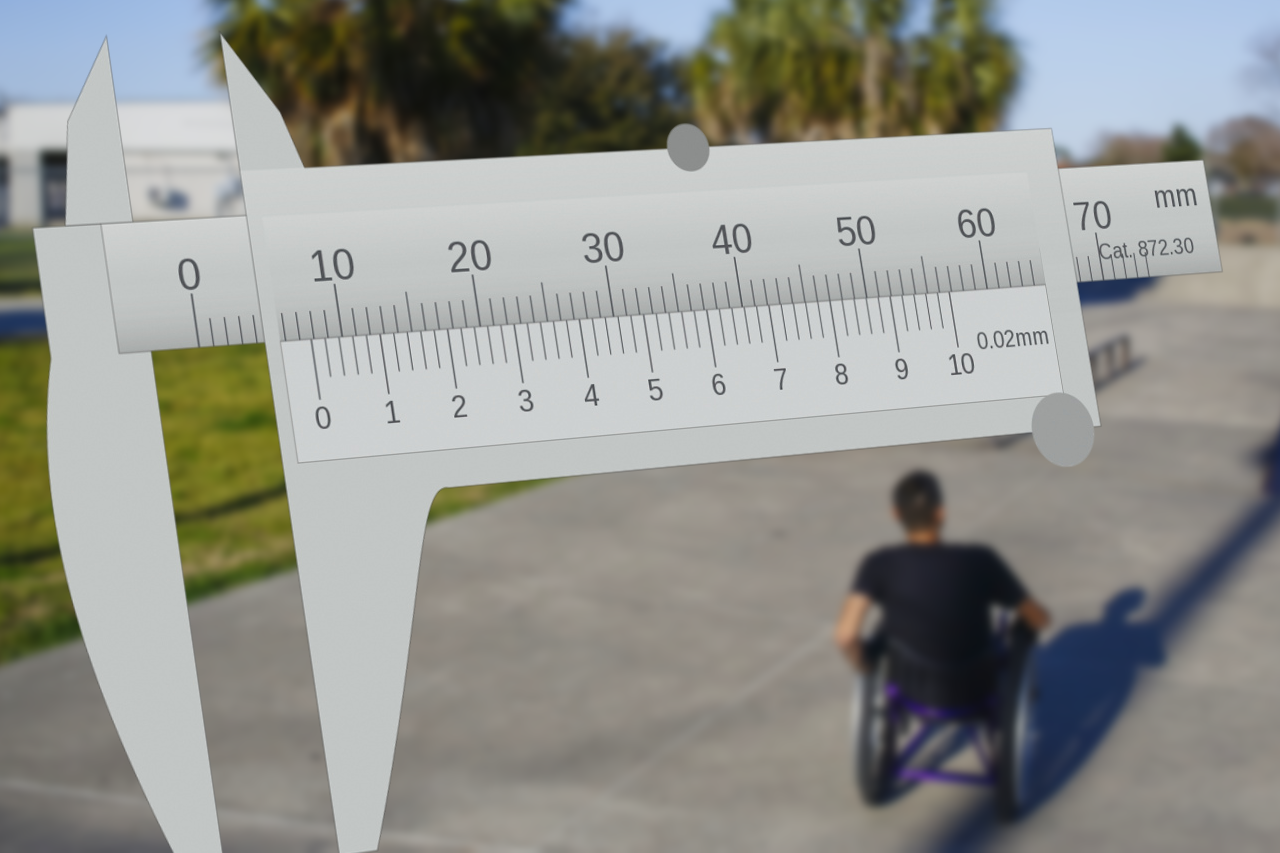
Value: 7.8 mm
